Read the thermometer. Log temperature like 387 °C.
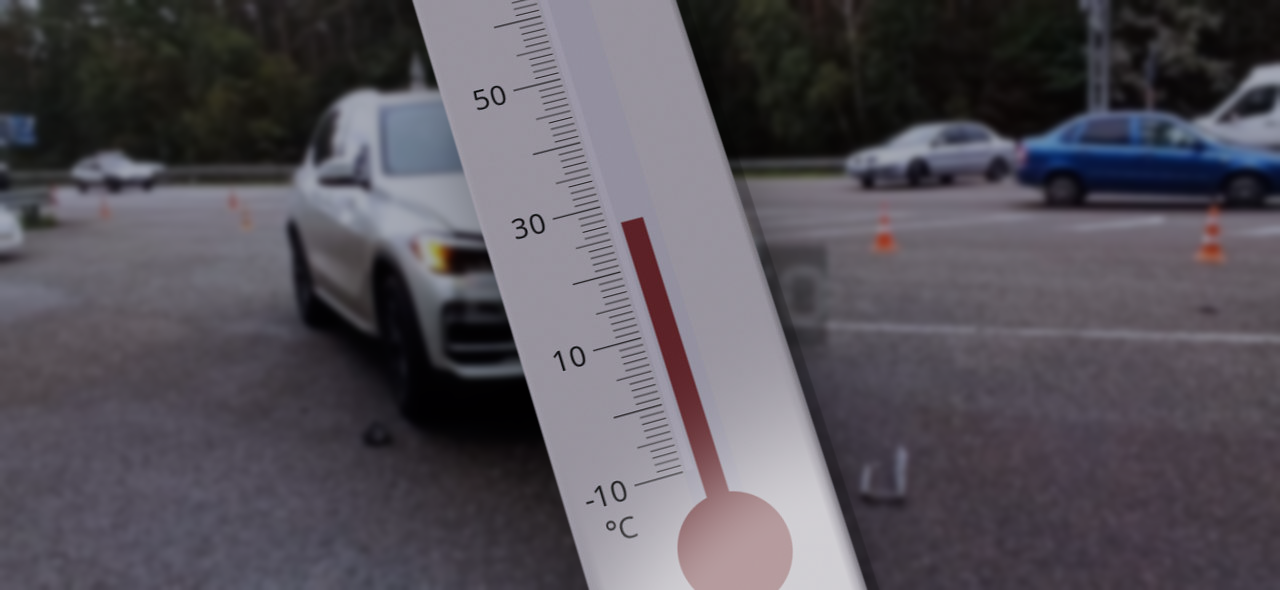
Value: 27 °C
